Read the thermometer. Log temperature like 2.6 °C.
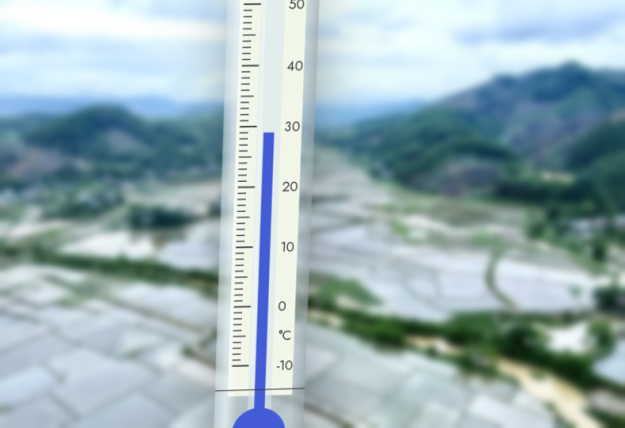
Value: 29 °C
